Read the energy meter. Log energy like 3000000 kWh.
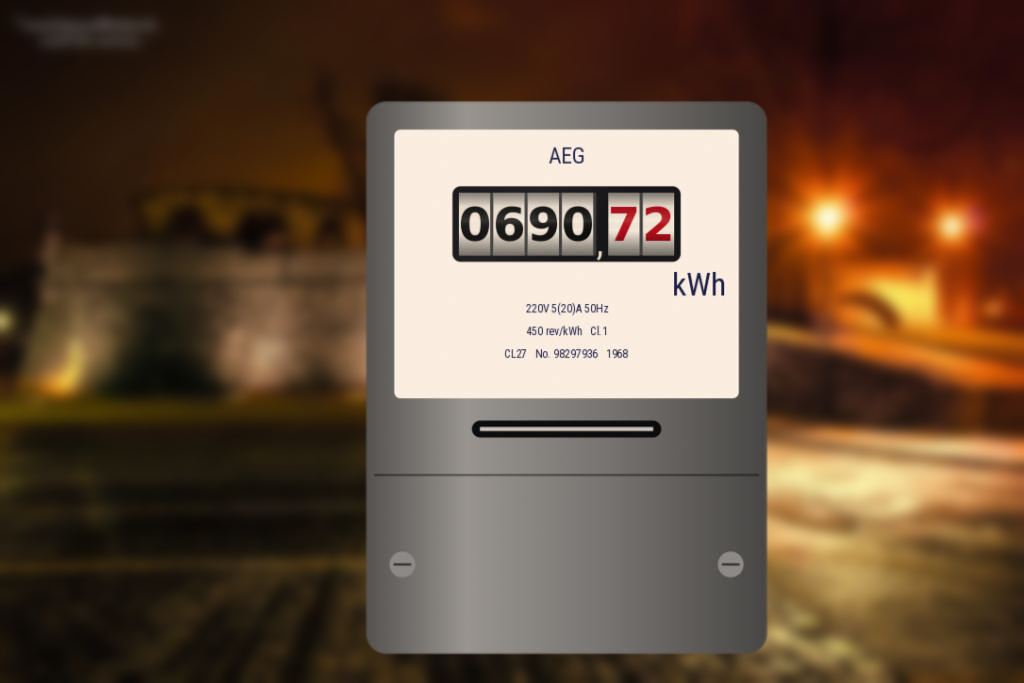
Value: 690.72 kWh
